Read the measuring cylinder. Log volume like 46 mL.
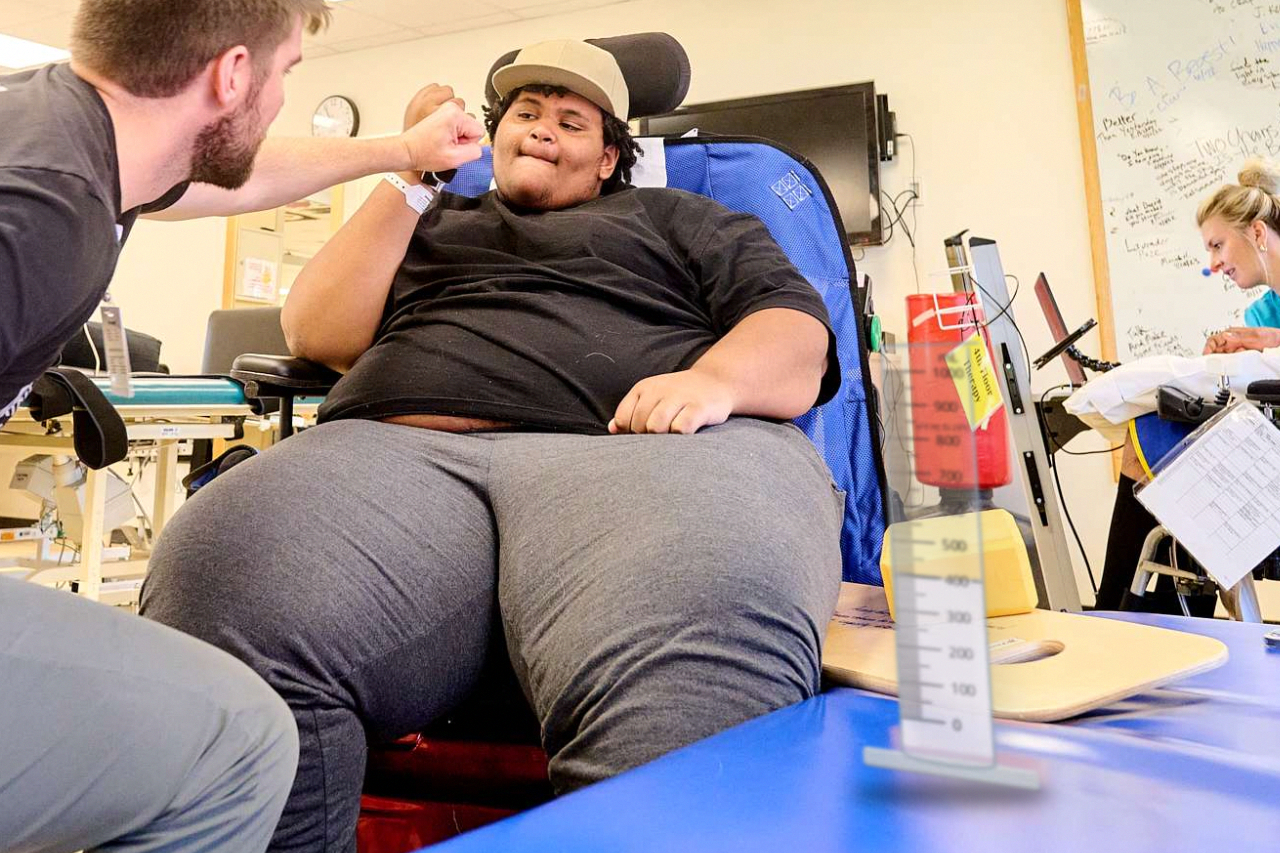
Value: 400 mL
